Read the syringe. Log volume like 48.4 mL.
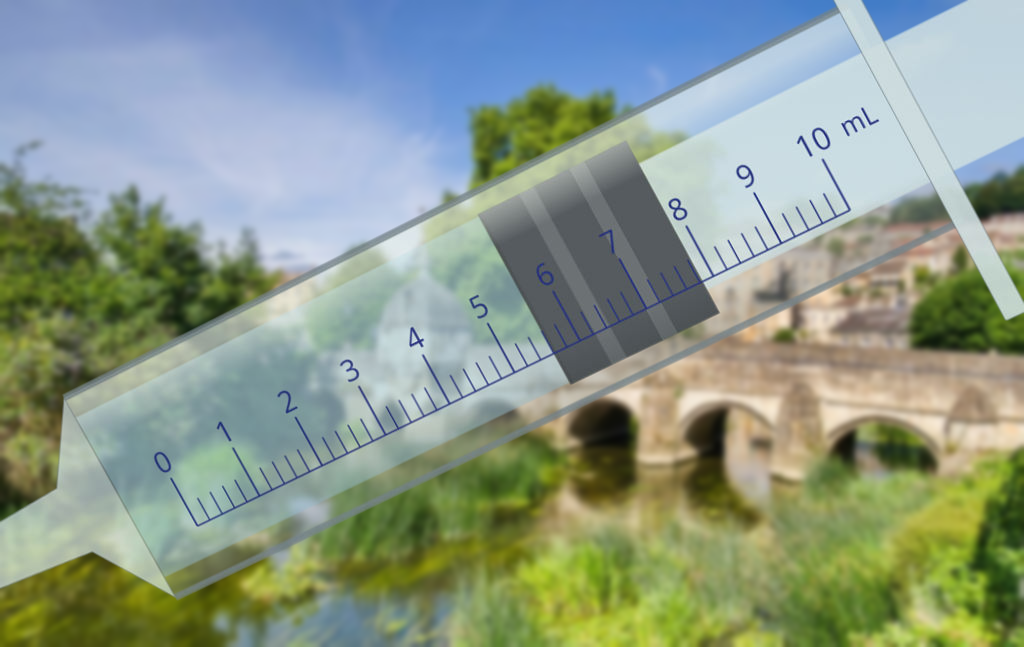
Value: 5.6 mL
